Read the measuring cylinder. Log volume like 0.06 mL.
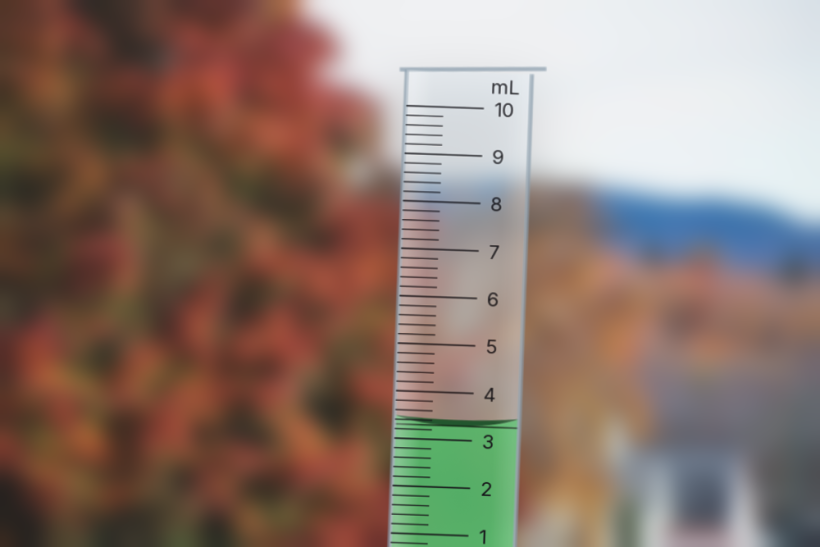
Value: 3.3 mL
